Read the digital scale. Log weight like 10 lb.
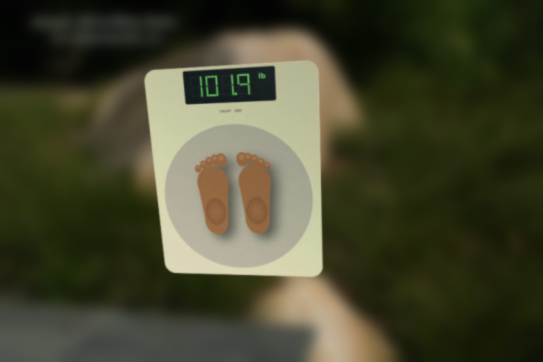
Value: 101.9 lb
